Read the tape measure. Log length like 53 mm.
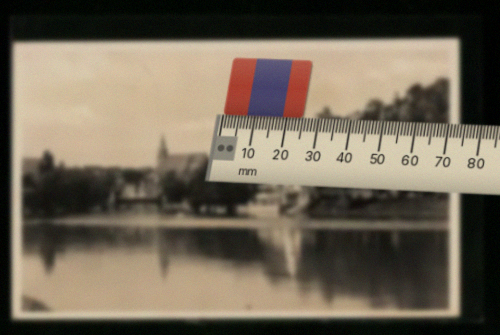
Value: 25 mm
